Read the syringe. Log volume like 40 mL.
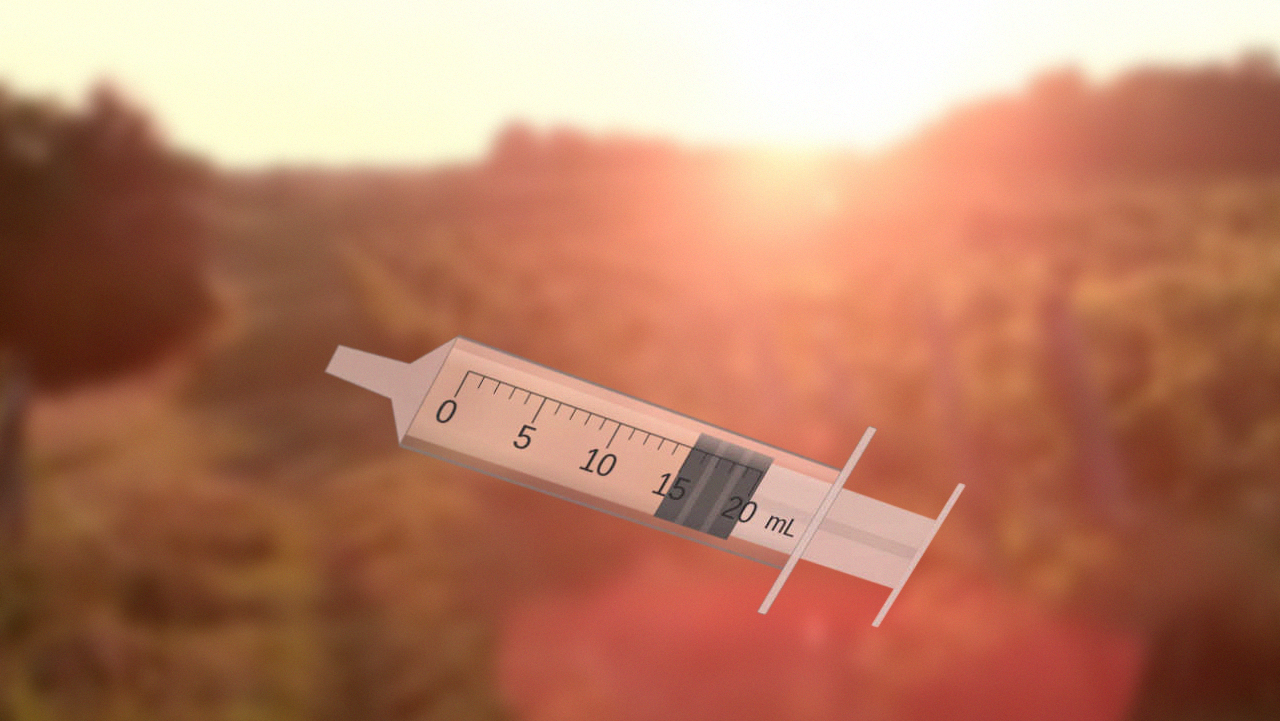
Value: 15 mL
